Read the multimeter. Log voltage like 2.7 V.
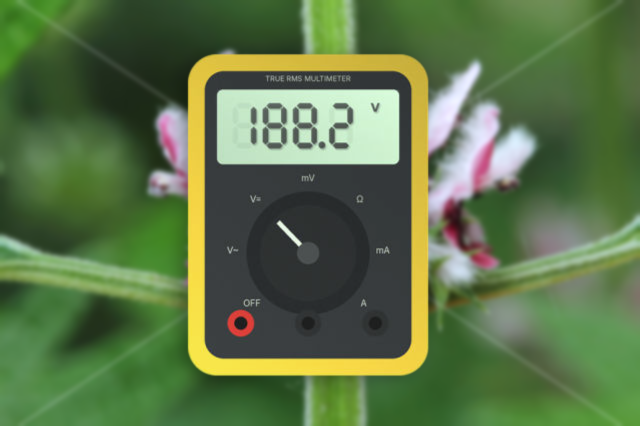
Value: 188.2 V
